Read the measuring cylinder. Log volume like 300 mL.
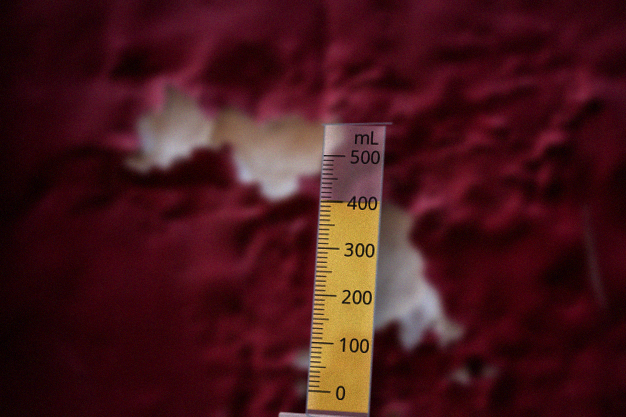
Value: 400 mL
